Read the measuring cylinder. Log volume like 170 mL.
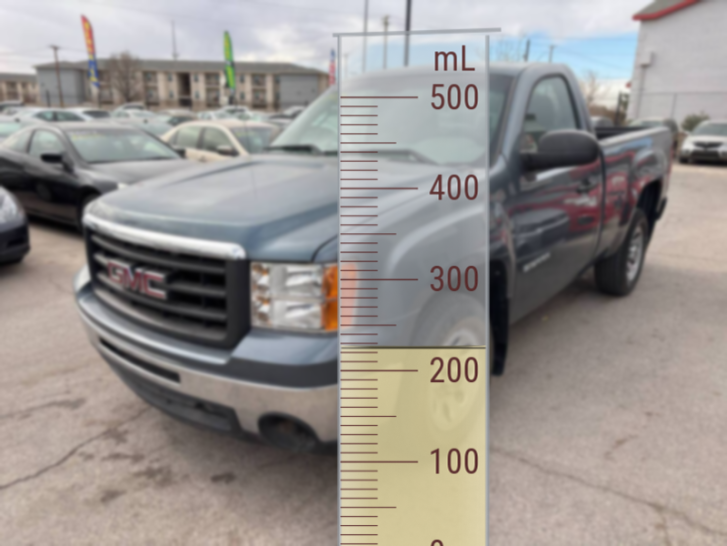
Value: 225 mL
